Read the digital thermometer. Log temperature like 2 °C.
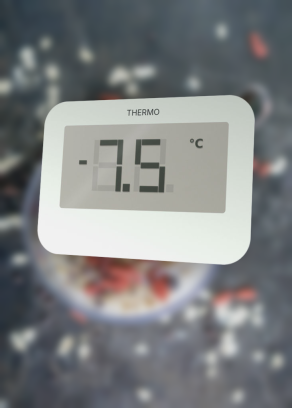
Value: -7.5 °C
